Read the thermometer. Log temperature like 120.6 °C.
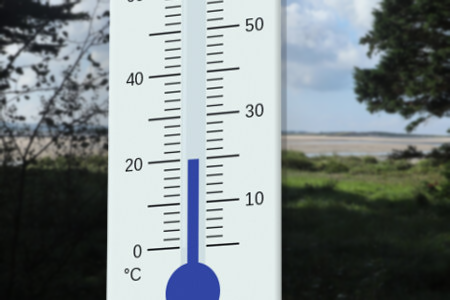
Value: 20 °C
